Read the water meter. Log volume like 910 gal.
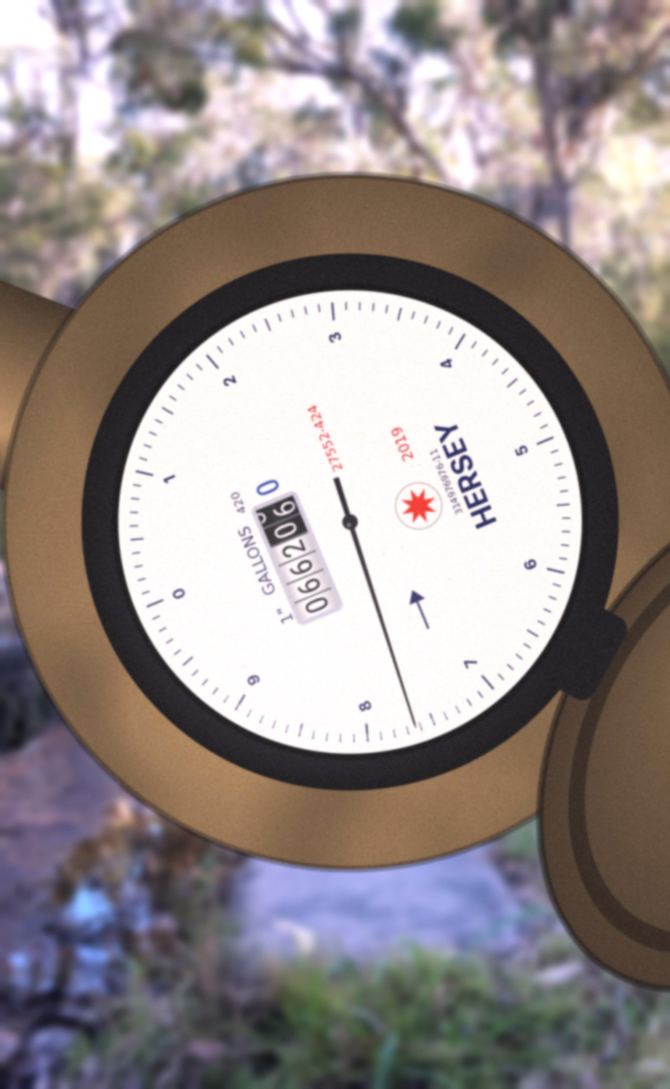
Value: 662057.6 gal
